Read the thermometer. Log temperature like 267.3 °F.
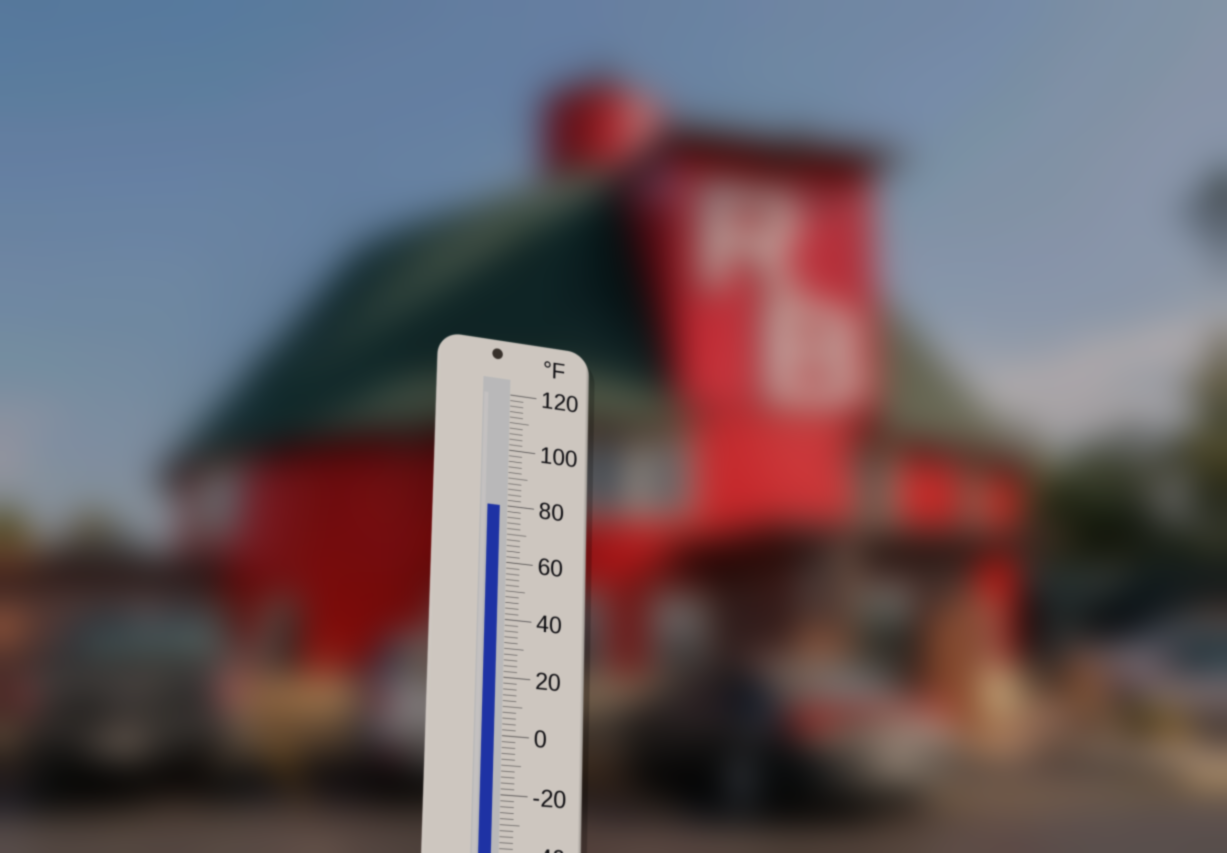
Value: 80 °F
